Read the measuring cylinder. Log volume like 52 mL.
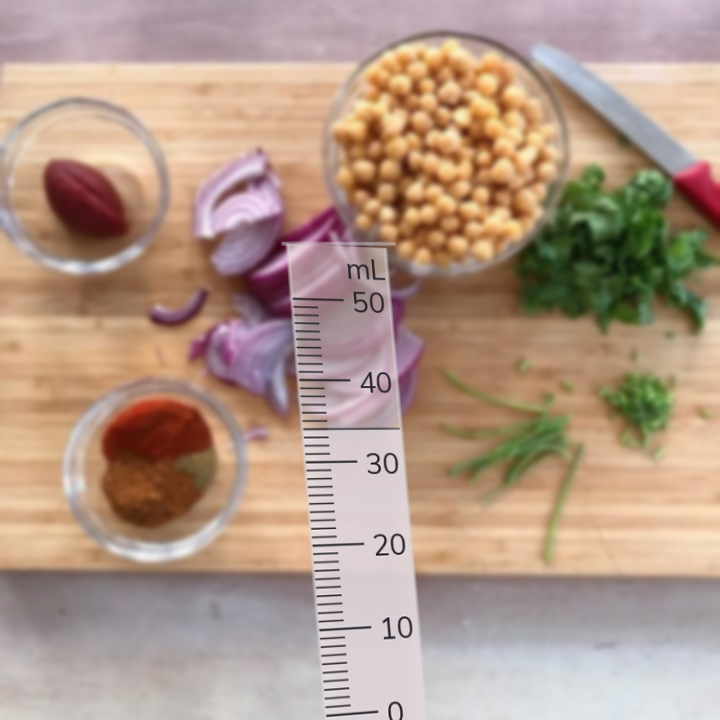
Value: 34 mL
